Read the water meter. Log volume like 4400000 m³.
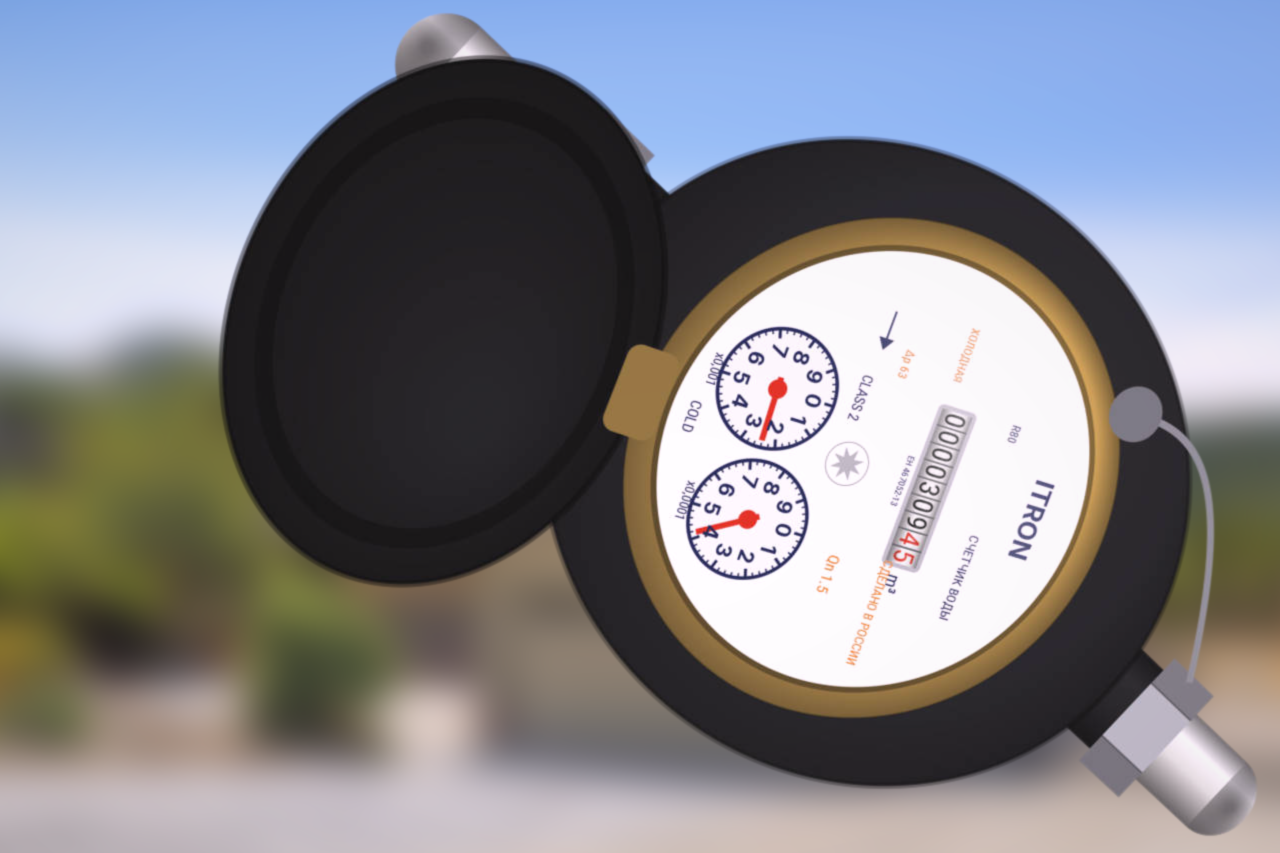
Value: 309.4524 m³
